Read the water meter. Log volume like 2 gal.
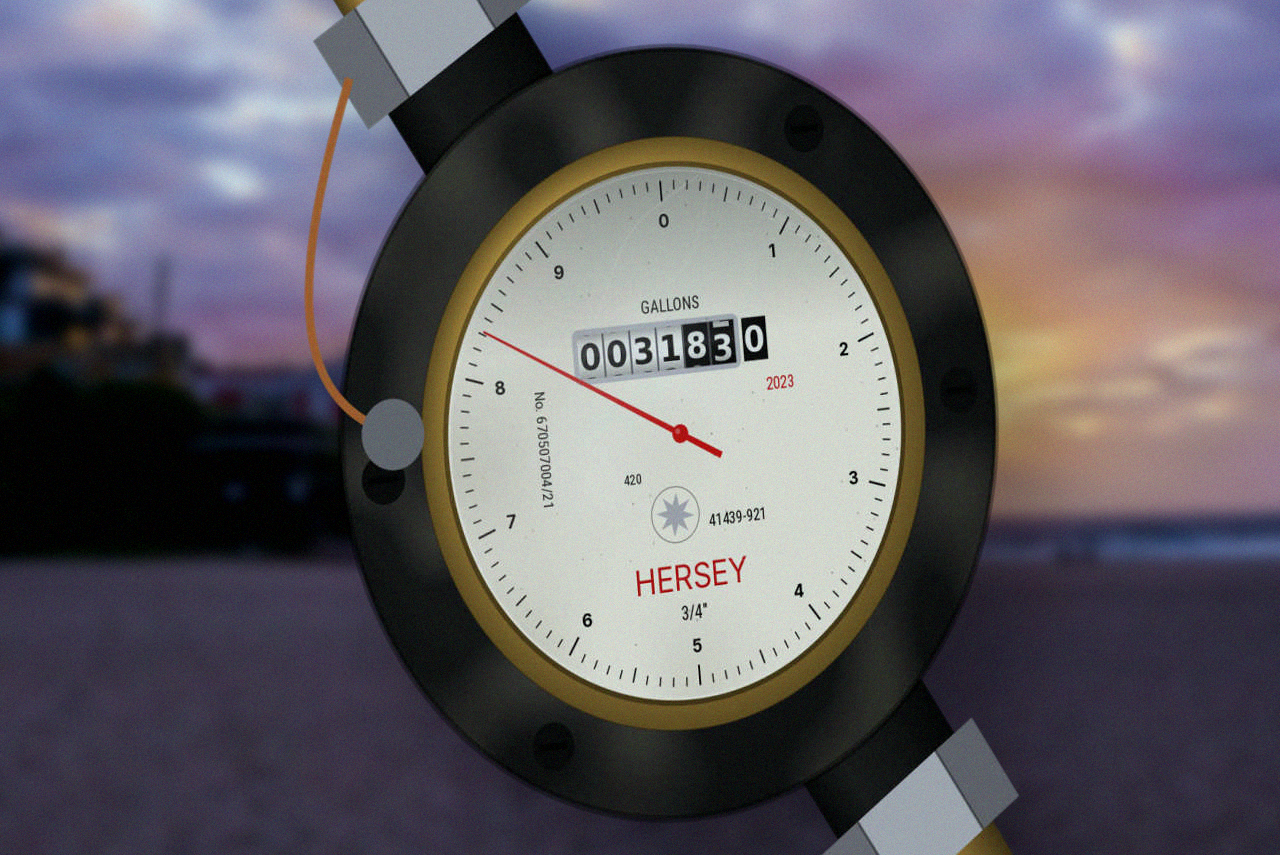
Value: 31828.3 gal
